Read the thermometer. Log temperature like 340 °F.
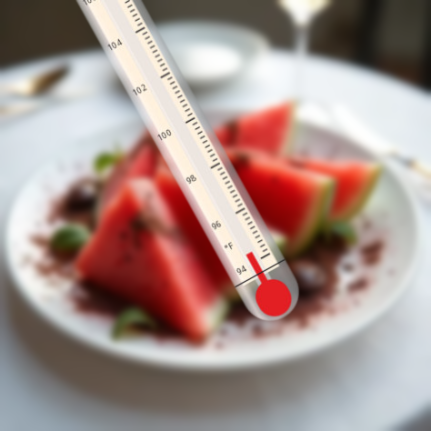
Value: 94.4 °F
